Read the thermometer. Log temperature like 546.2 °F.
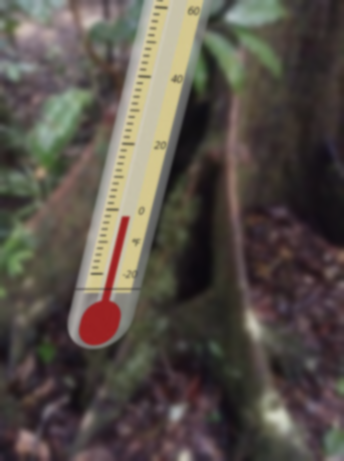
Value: -2 °F
